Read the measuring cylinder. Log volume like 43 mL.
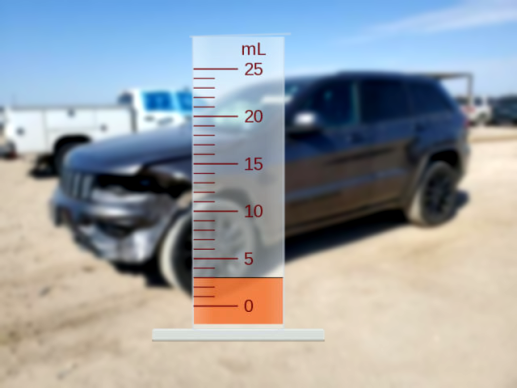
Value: 3 mL
